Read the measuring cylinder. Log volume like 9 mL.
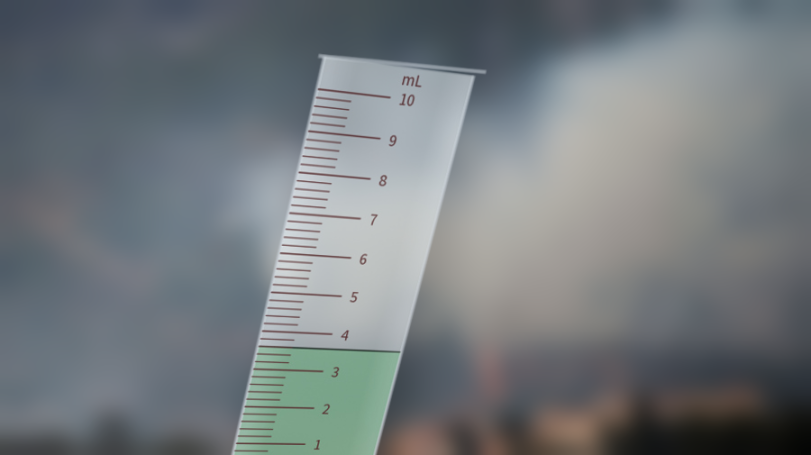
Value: 3.6 mL
